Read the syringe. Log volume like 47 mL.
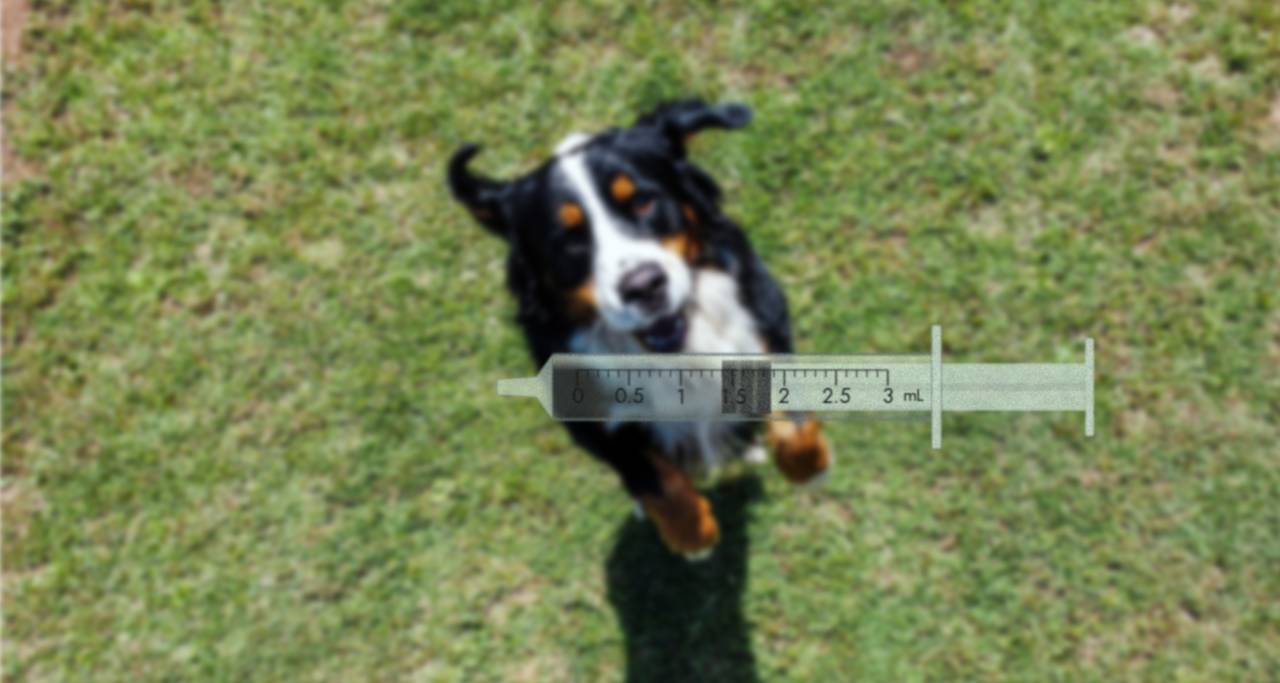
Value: 1.4 mL
